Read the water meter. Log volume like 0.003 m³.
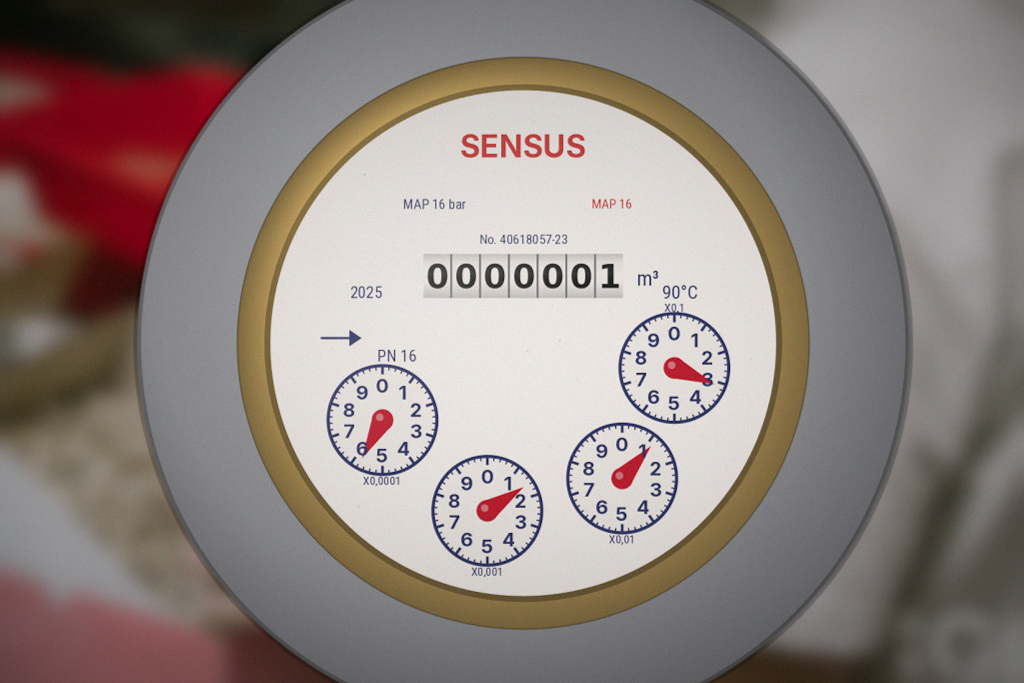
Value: 1.3115 m³
